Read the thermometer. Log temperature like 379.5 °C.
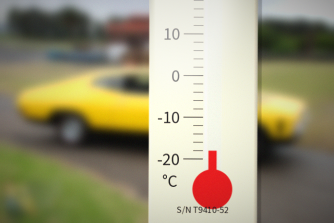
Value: -18 °C
